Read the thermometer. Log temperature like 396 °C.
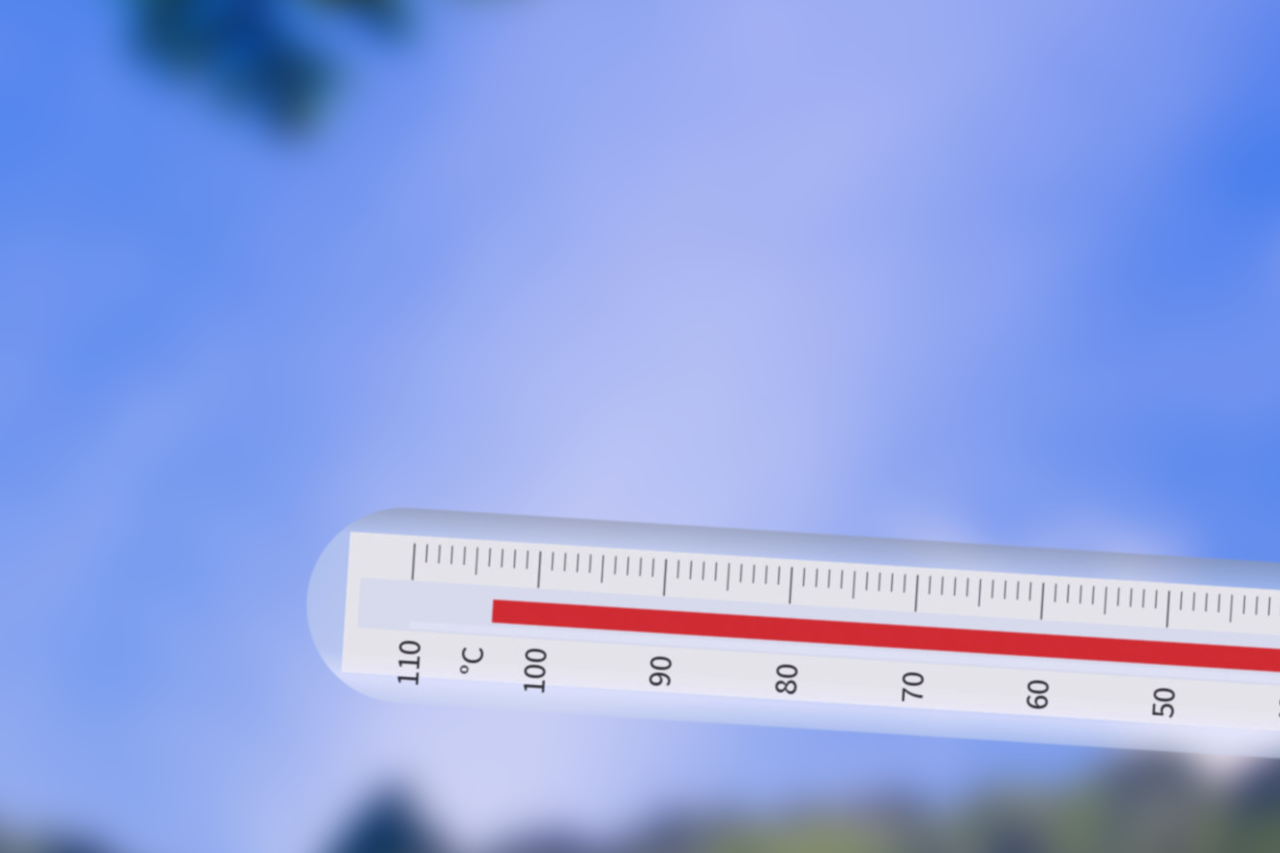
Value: 103.5 °C
